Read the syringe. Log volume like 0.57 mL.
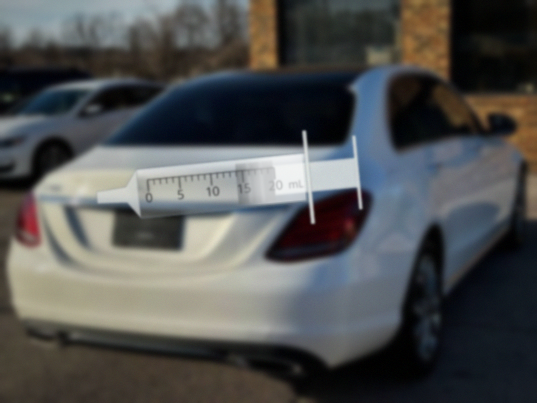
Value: 14 mL
